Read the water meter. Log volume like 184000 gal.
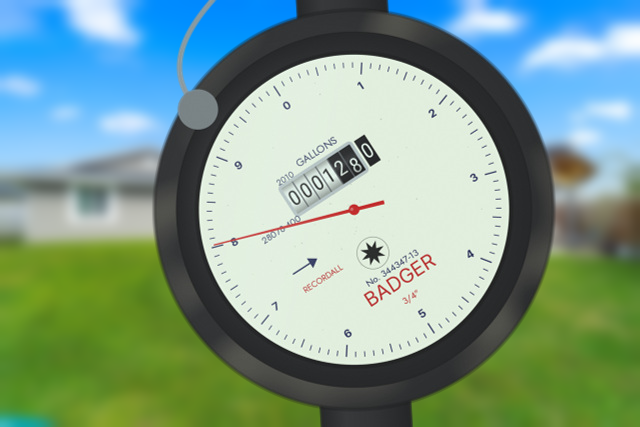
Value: 1278.0 gal
